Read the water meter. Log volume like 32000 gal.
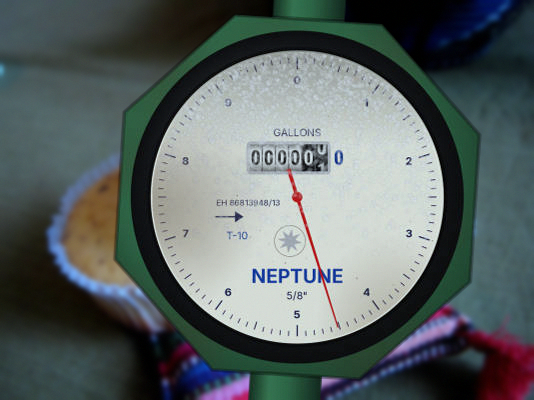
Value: 4.5 gal
